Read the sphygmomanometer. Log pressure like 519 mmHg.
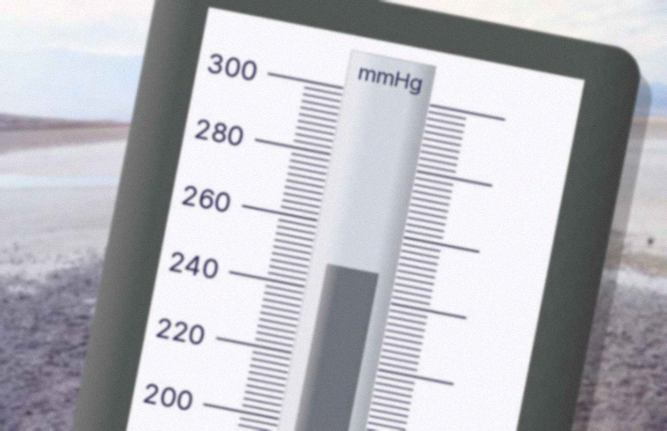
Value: 248 mmHg
